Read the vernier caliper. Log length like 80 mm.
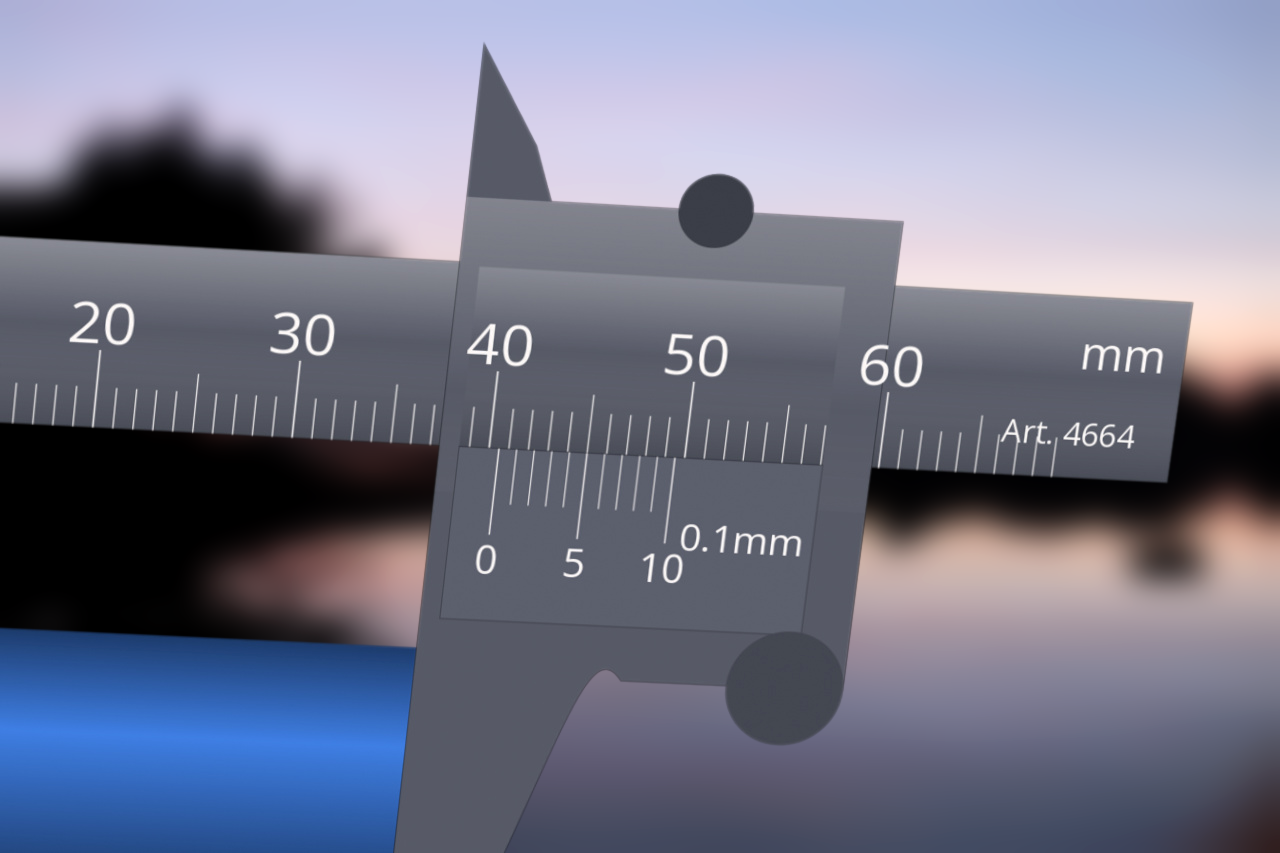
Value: 40.5 mm
